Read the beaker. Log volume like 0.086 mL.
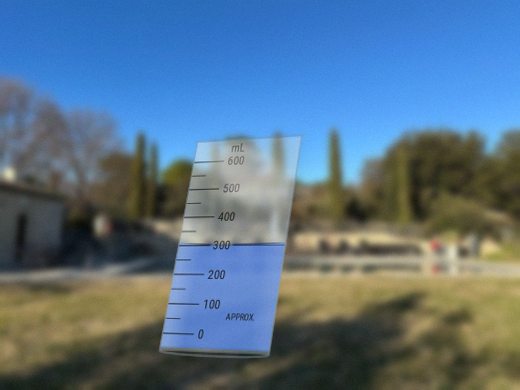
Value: 300 mL
